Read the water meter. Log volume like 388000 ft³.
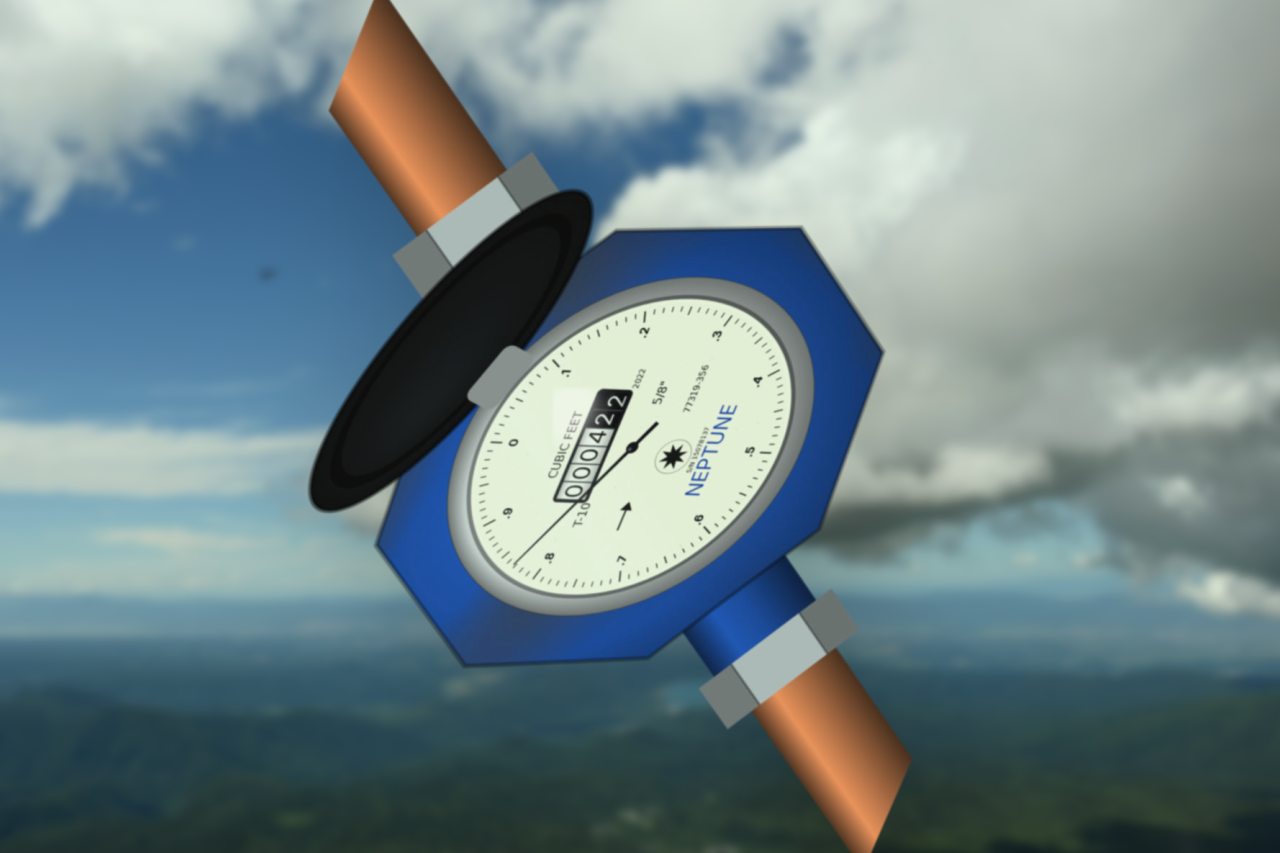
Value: 421.83 ft³
